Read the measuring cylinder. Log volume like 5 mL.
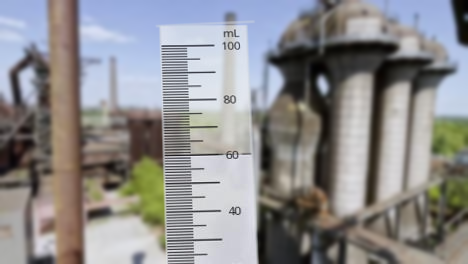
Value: 60 mL
